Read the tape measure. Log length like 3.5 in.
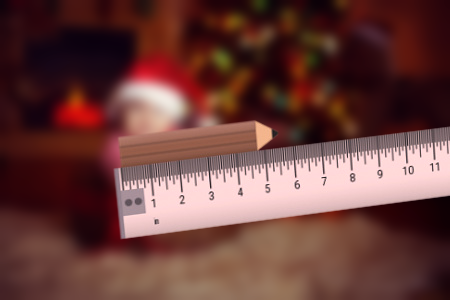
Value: 5.5 in
